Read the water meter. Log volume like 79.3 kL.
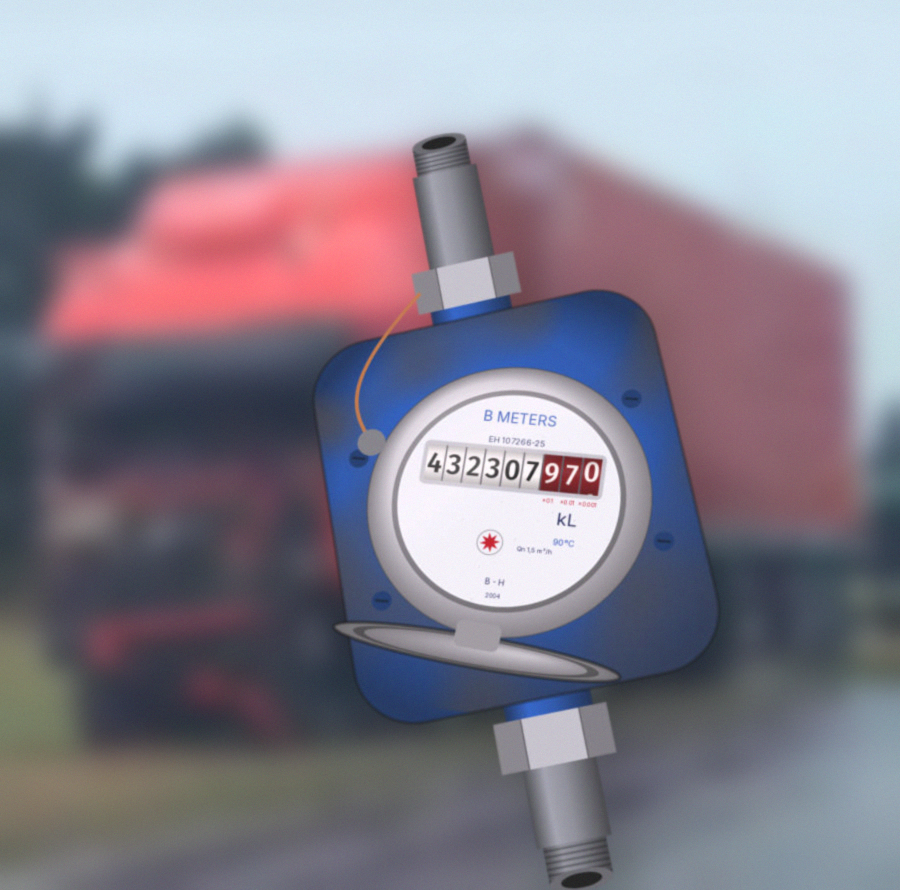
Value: 432307.970 kL
